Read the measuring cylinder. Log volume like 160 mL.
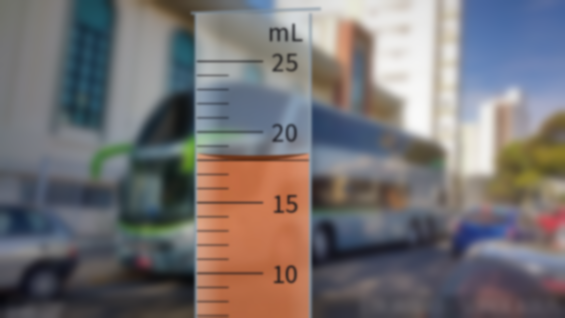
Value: 18 mL
